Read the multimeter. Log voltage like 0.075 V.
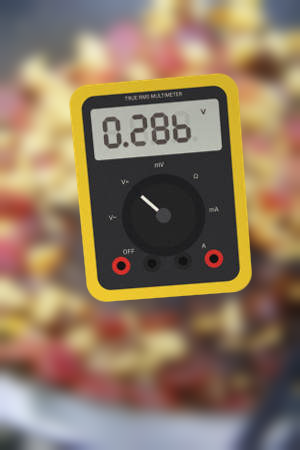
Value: 0.286 V
